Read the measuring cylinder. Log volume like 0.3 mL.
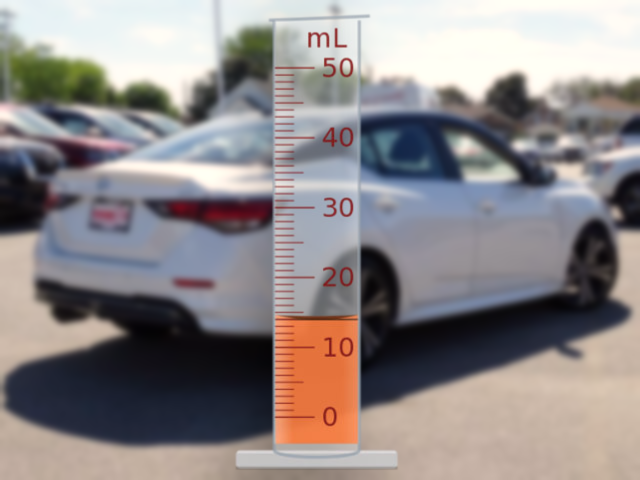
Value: 14 mL
